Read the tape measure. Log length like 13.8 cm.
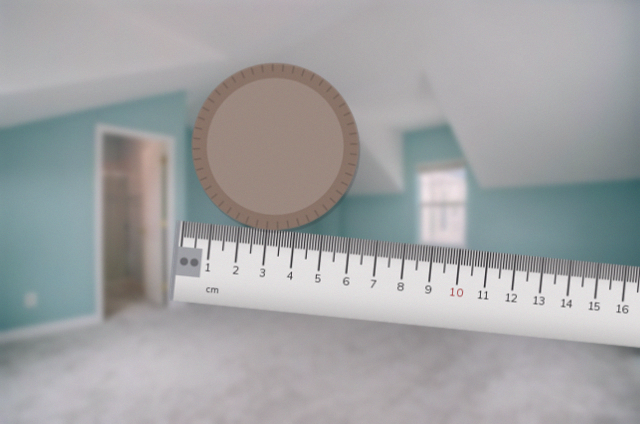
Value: 6 cm
